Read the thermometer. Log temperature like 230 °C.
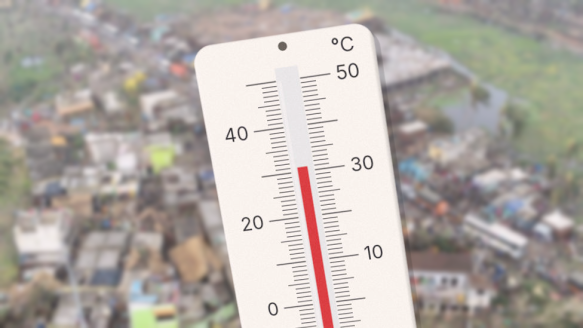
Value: 31 °C
